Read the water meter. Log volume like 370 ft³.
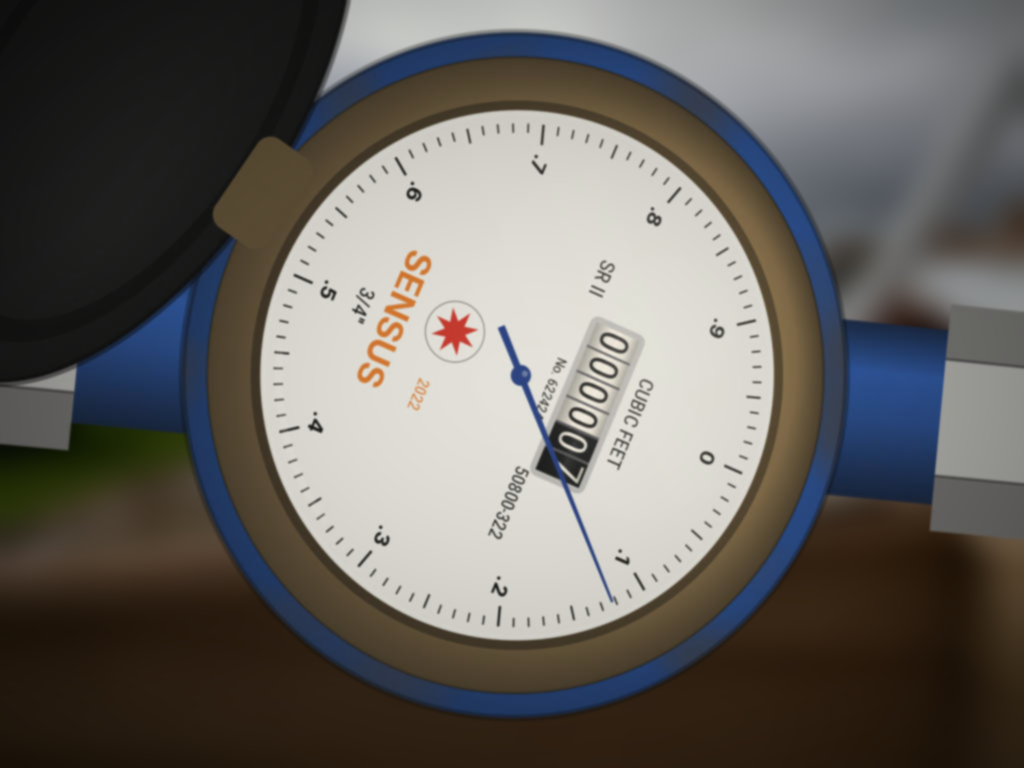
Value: 7.12 ft³
